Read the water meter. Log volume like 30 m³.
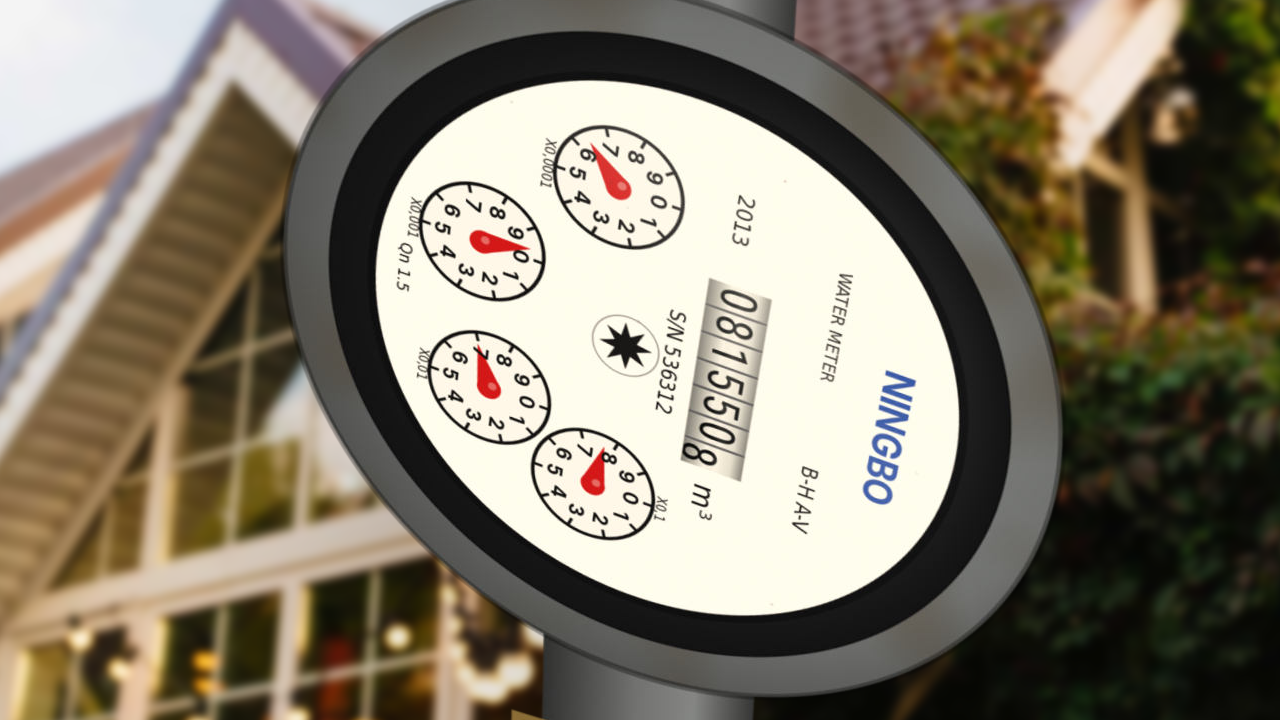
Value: 815507.7696 m³
